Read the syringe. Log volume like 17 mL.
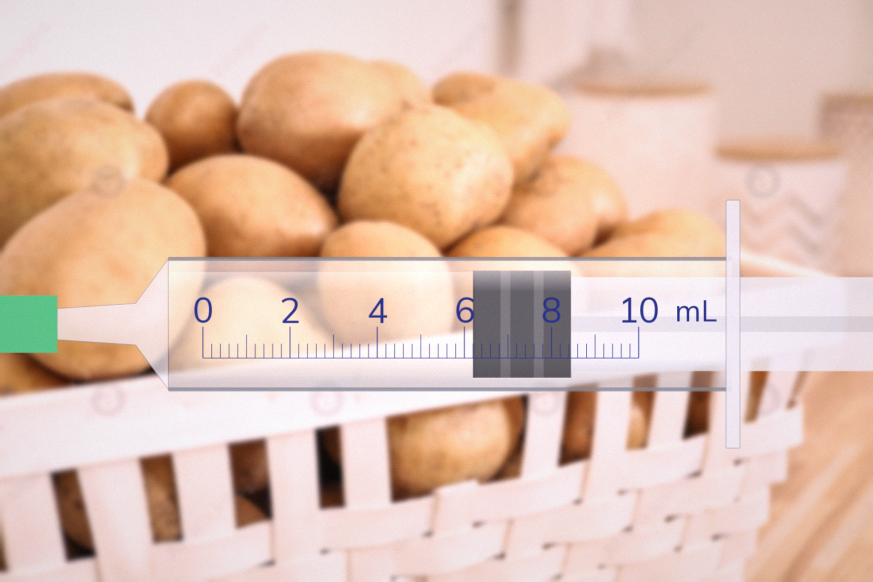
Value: 6.2 mL
